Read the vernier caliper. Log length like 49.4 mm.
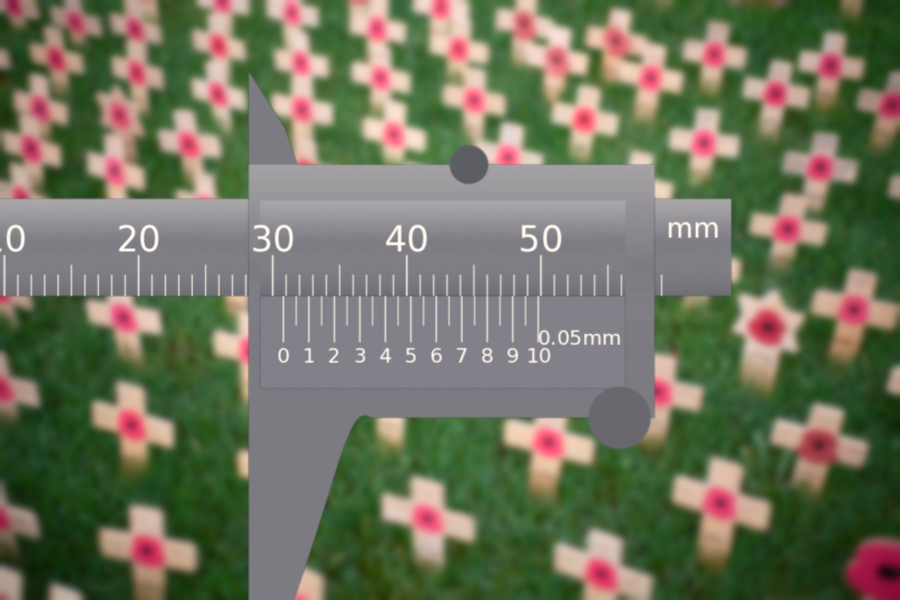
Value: 30.8 mm
